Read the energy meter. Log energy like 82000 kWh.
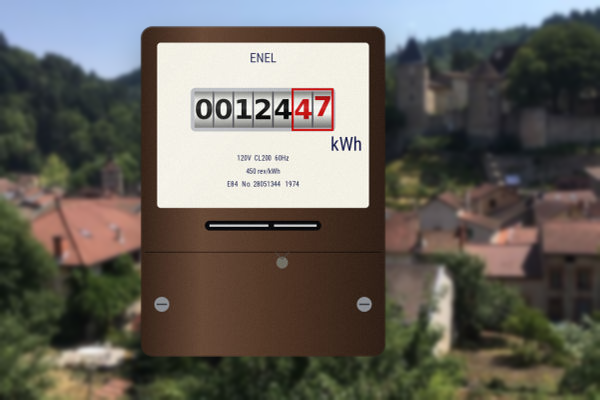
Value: 124.47 kWh
